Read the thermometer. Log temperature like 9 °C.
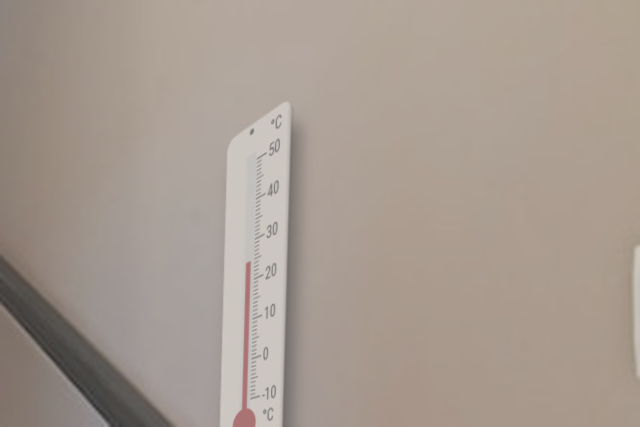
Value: 25 °C
